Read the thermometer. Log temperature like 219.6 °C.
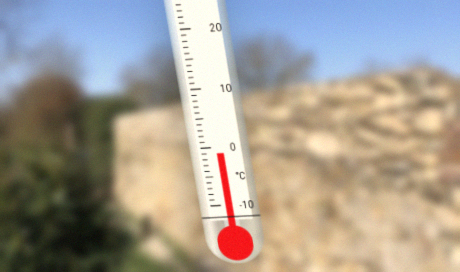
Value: -1 °C
